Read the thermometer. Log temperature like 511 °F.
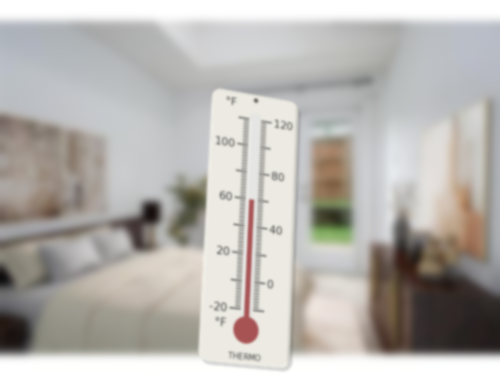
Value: 60 °F
